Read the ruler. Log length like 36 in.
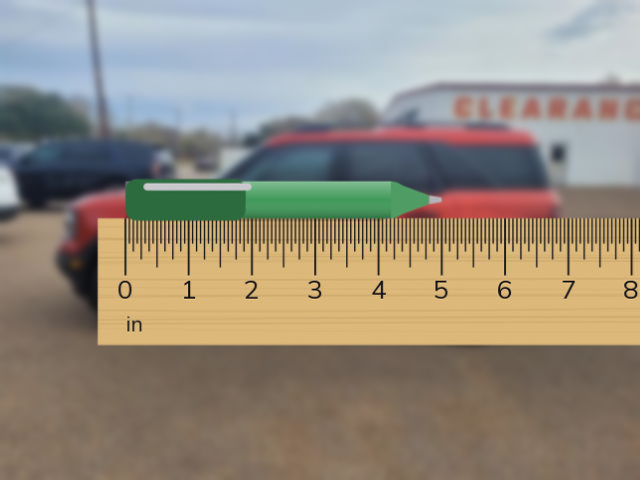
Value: 5 in
